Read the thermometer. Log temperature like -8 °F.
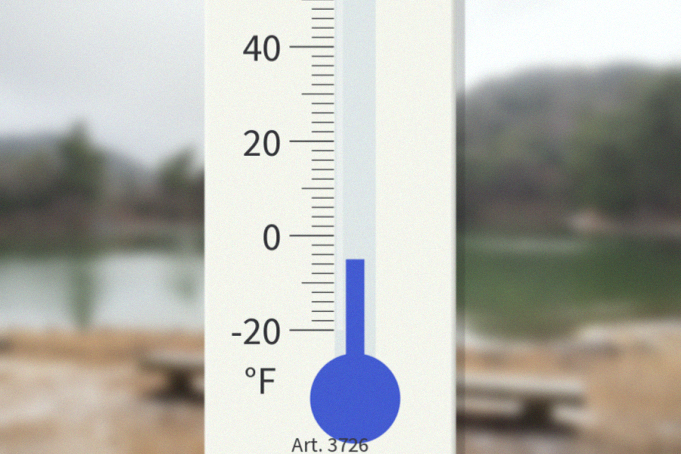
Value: -5 °F
